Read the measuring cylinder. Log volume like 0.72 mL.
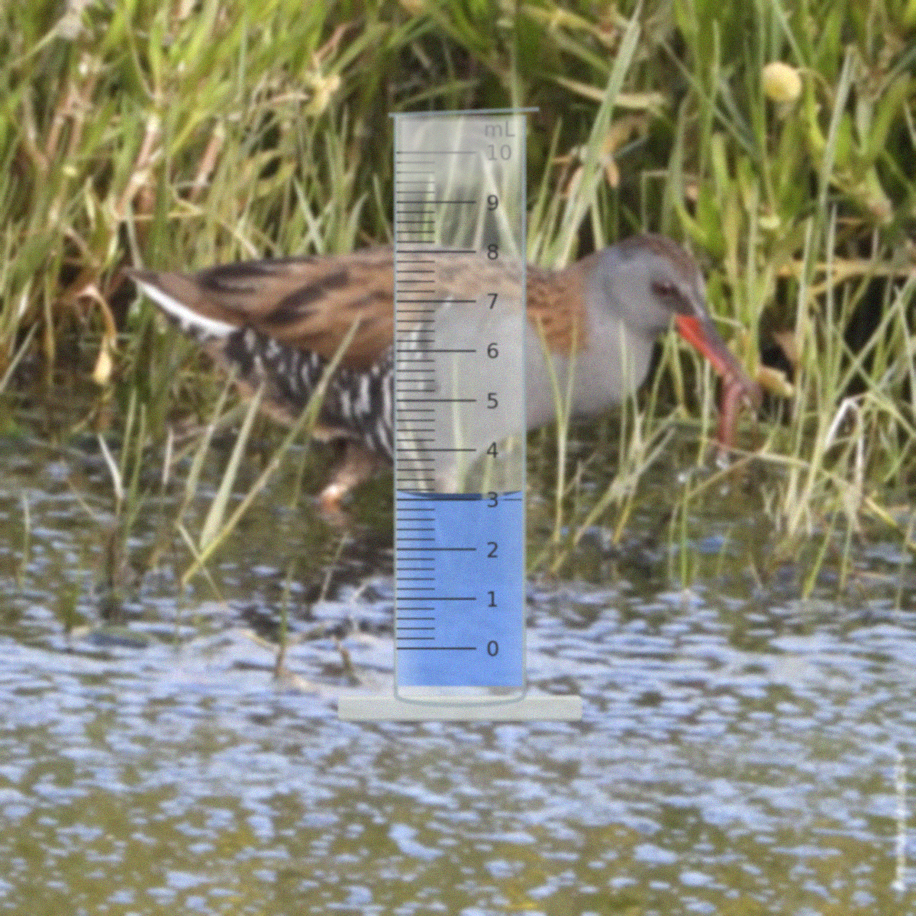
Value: 3 mL
